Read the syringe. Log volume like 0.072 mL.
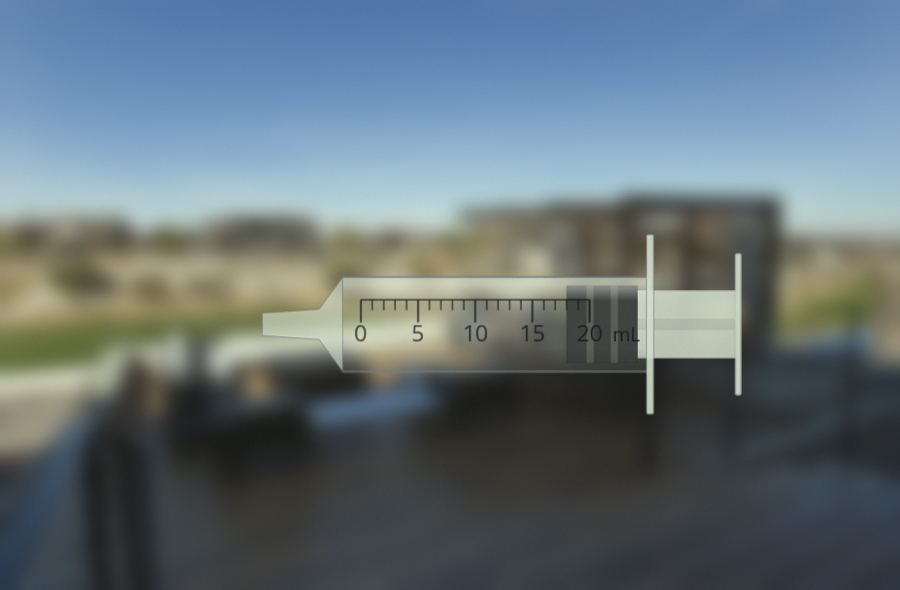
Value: 18 mL
